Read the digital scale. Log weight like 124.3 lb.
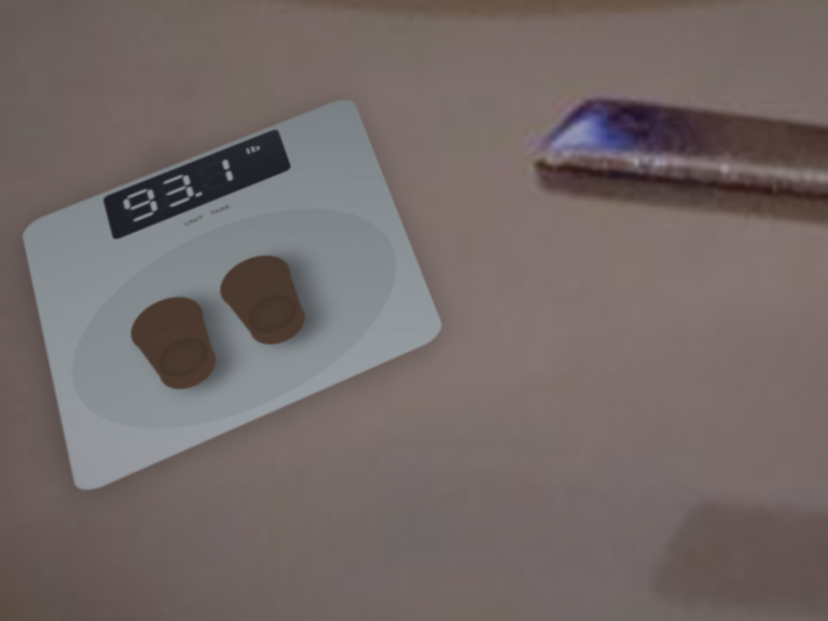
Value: 93.1 lb
